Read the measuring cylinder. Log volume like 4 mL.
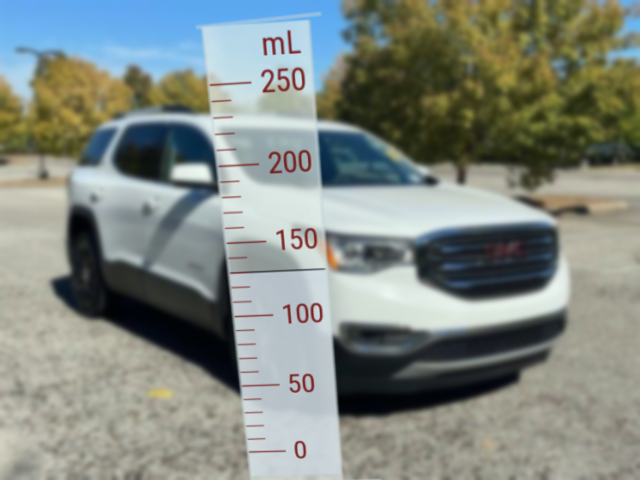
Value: 130 mL
